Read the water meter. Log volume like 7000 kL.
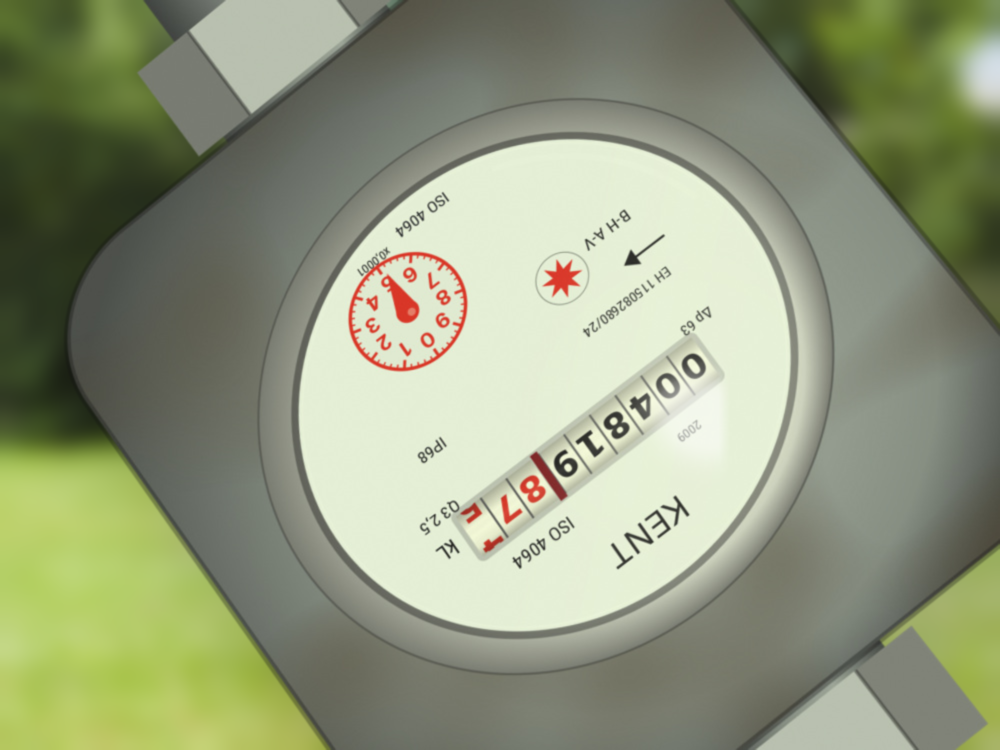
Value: 4819.8745 kL
